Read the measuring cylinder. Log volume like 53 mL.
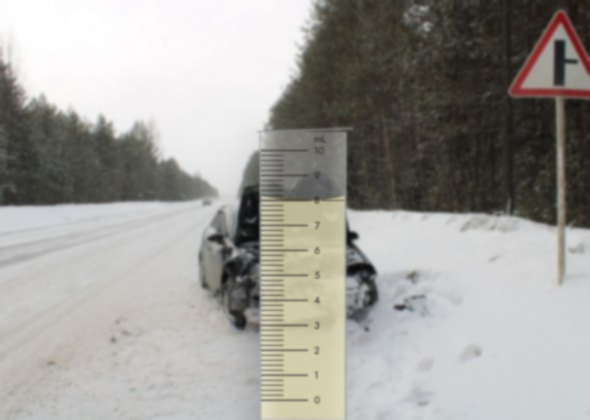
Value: 8 mL
